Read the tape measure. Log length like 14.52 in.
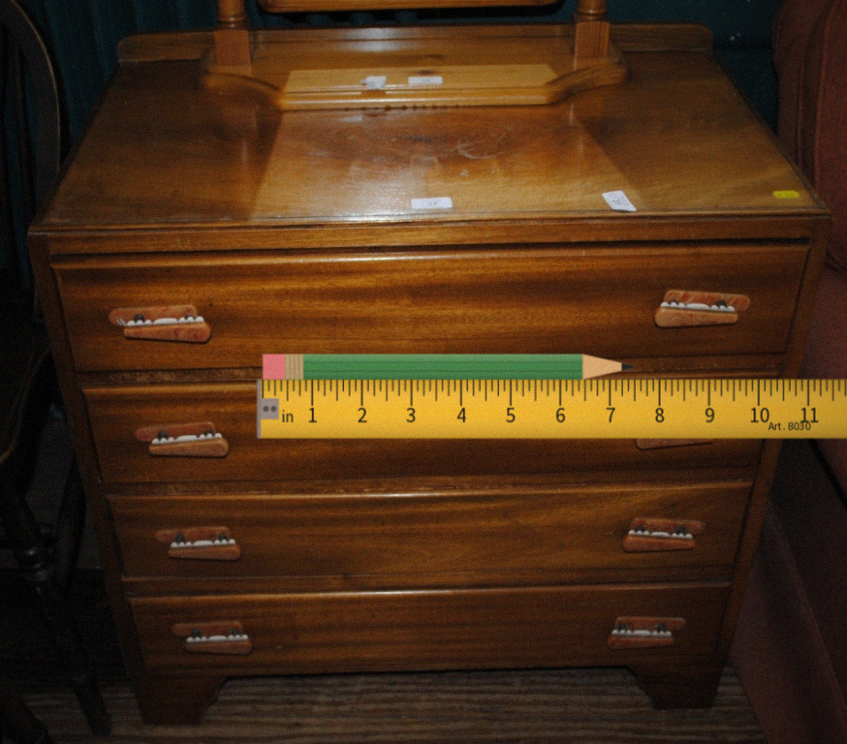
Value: 7.5 in
